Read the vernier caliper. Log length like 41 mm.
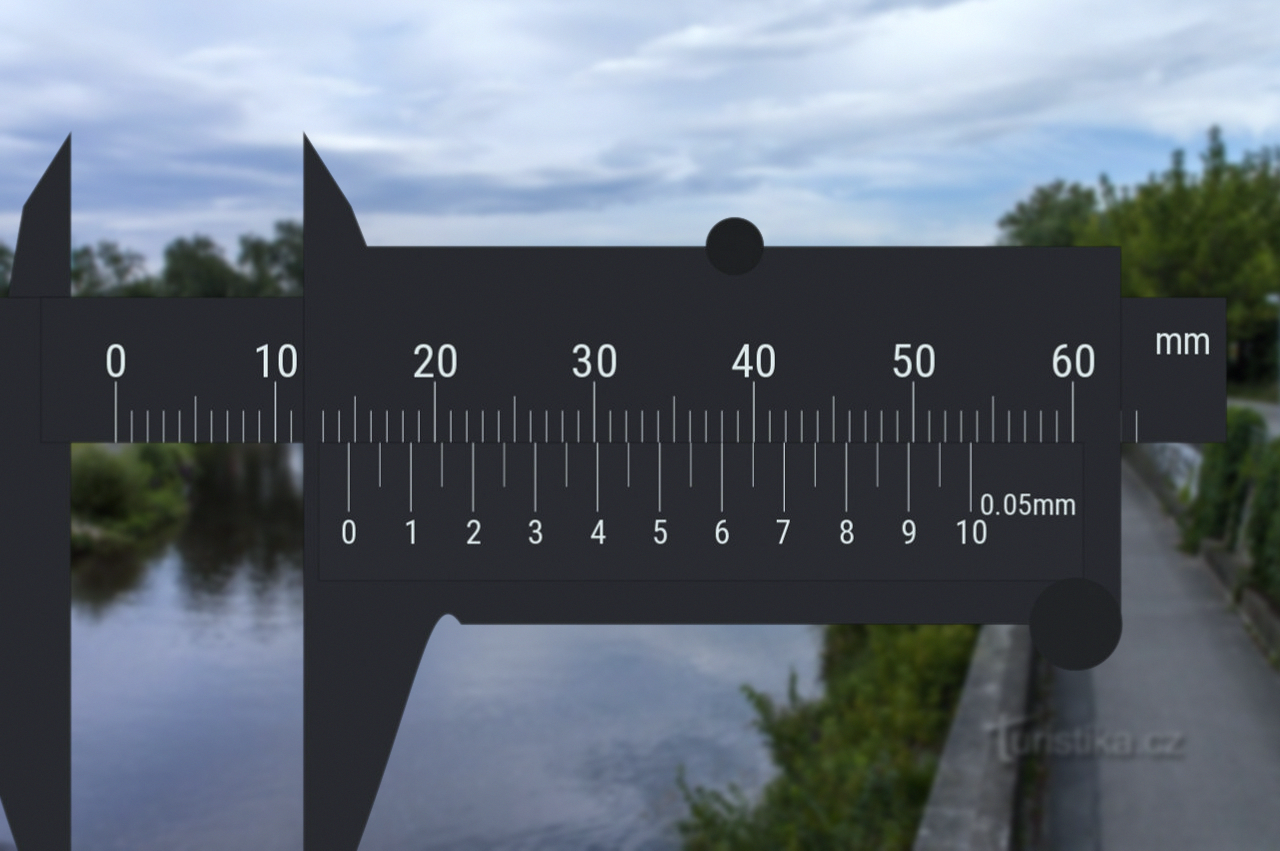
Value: 14.6 mm
